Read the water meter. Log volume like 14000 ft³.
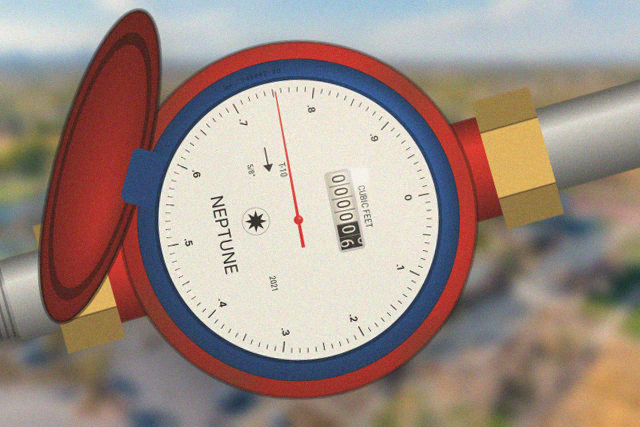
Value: 5.75 ft³
